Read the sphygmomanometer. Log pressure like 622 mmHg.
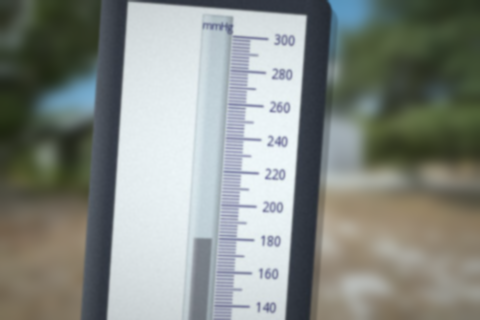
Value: 180 mmHg
